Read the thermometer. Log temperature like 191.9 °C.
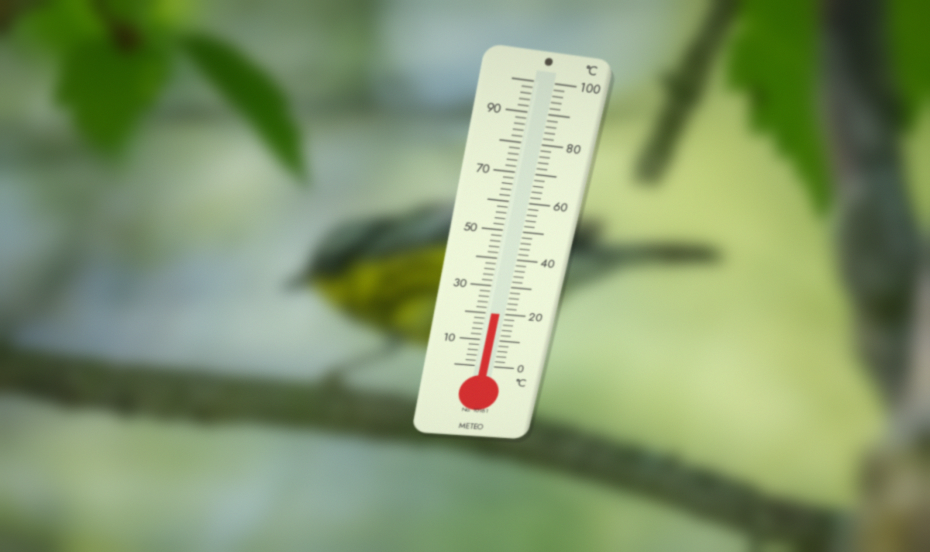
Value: 20 °C
